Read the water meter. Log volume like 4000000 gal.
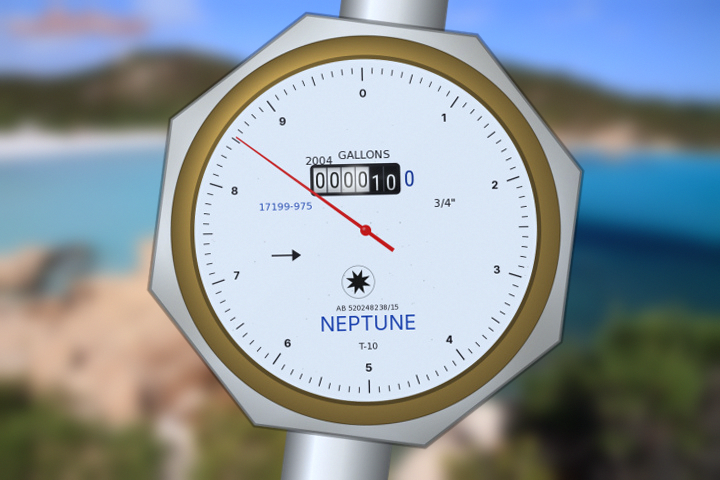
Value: 98.5 gal
